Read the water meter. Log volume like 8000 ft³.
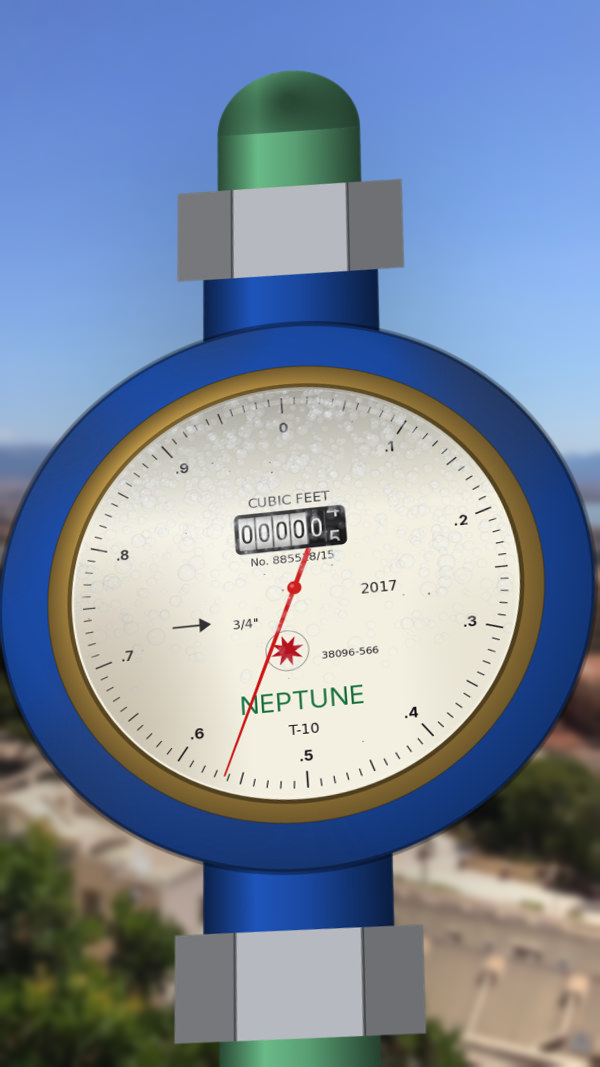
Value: 4.56 ft³
